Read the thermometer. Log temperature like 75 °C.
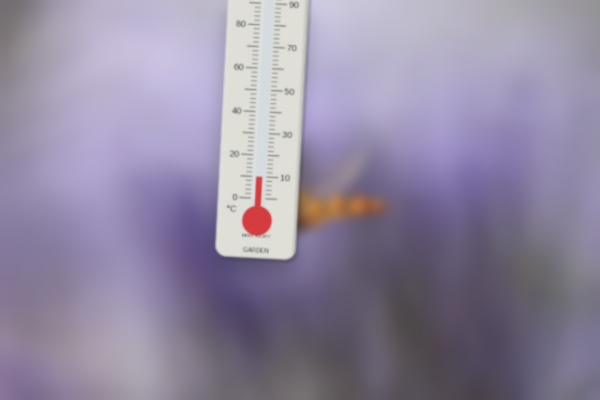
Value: 10 °C
